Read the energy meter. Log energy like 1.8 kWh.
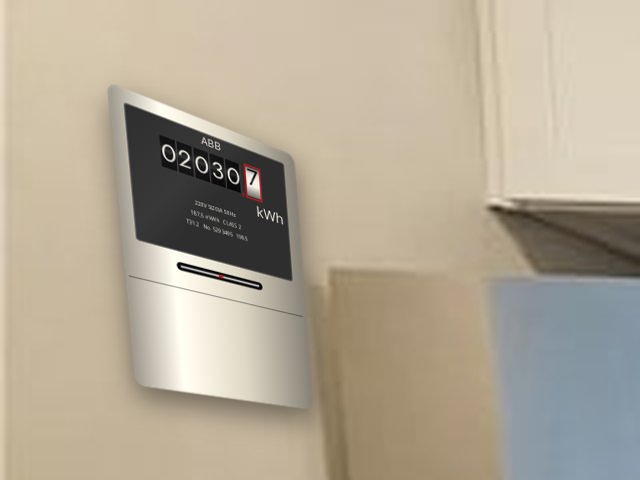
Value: 2030.7 kWh
